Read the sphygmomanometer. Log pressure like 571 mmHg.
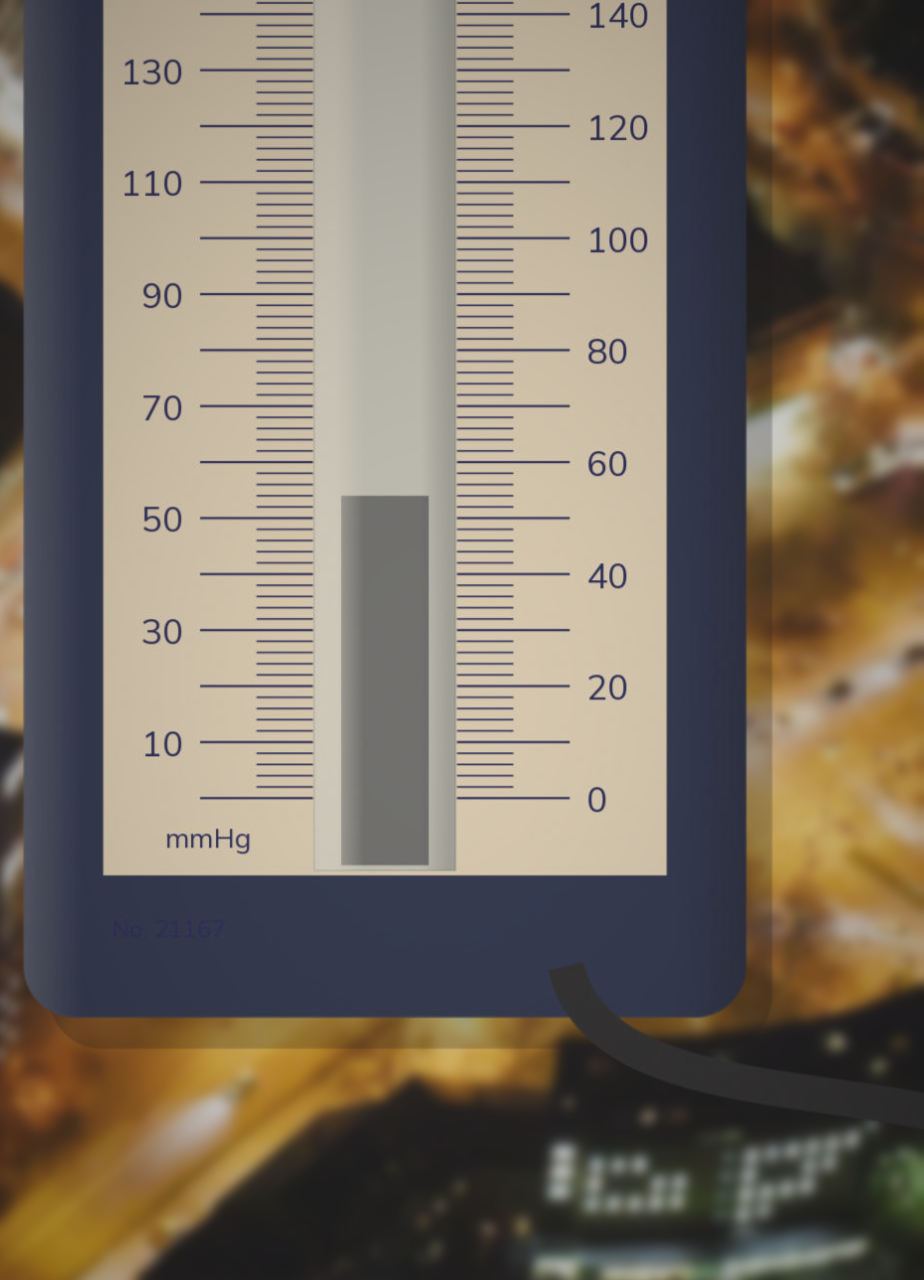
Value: 54 mmHg
